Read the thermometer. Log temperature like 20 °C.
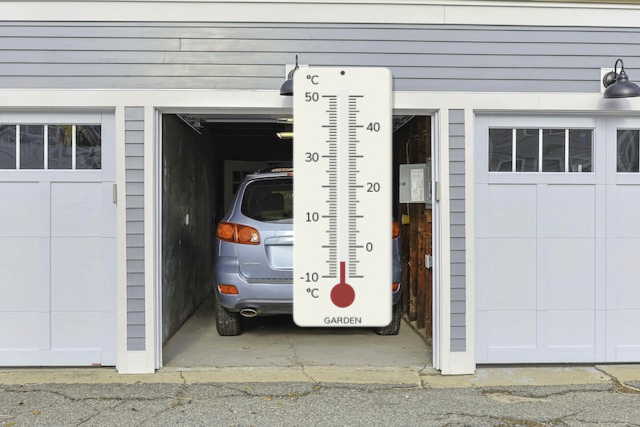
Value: -5 °C
